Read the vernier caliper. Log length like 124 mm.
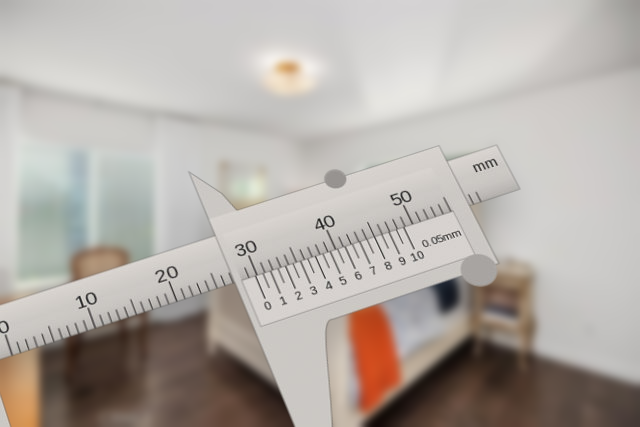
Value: 29.8 mm
